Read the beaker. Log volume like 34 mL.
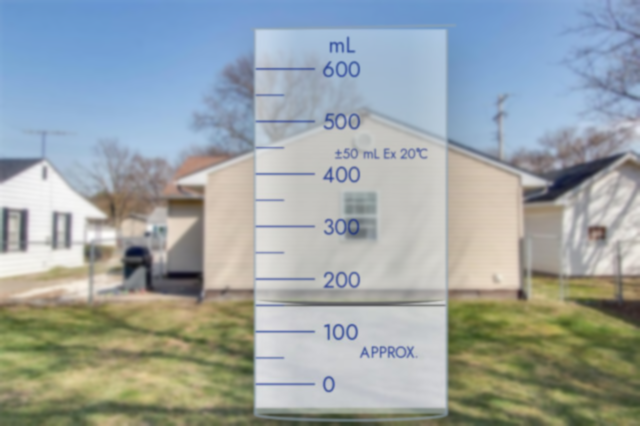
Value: 150 mL
